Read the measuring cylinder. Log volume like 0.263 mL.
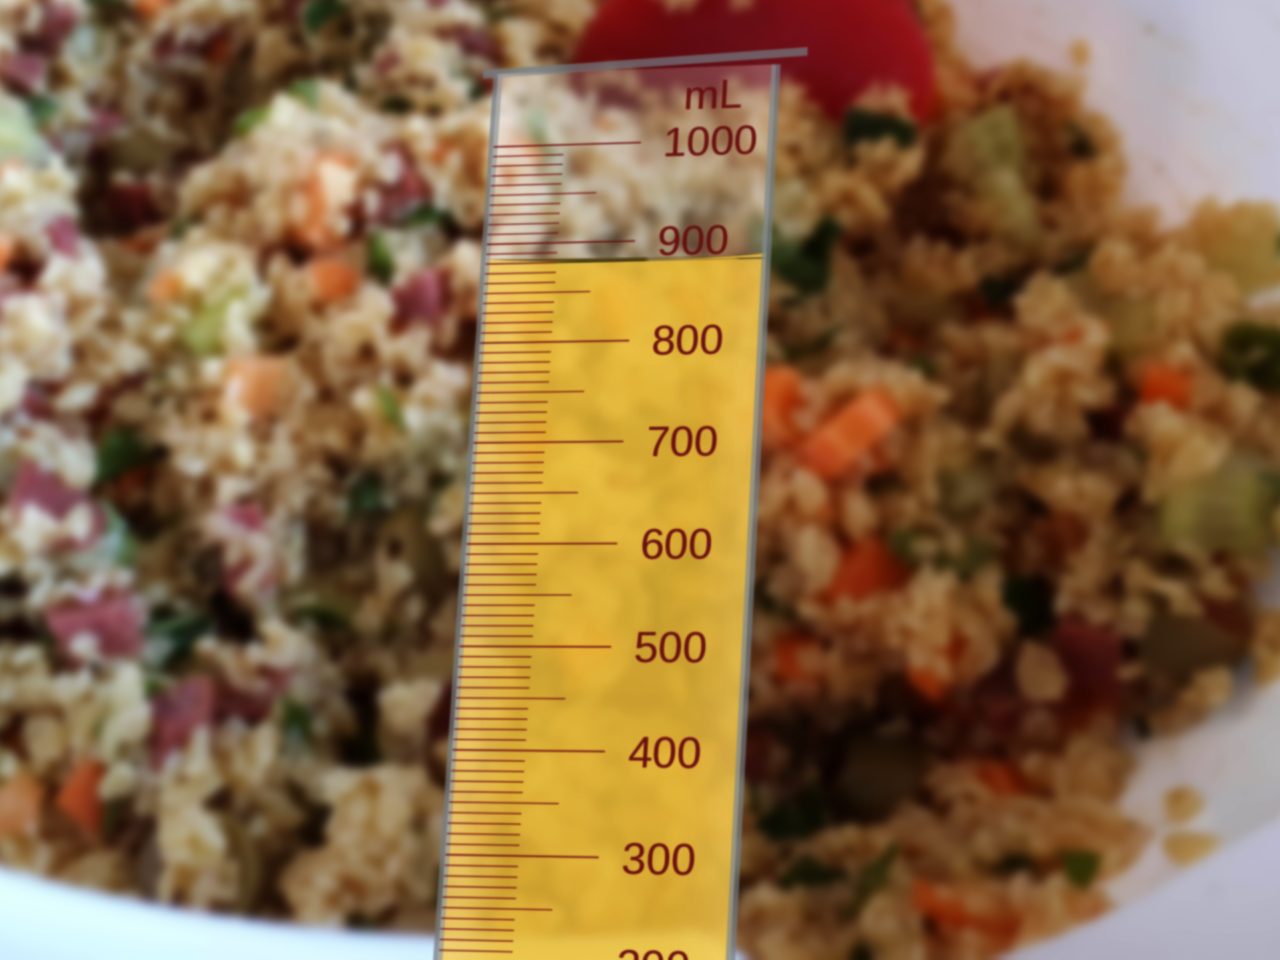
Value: 880 mL
